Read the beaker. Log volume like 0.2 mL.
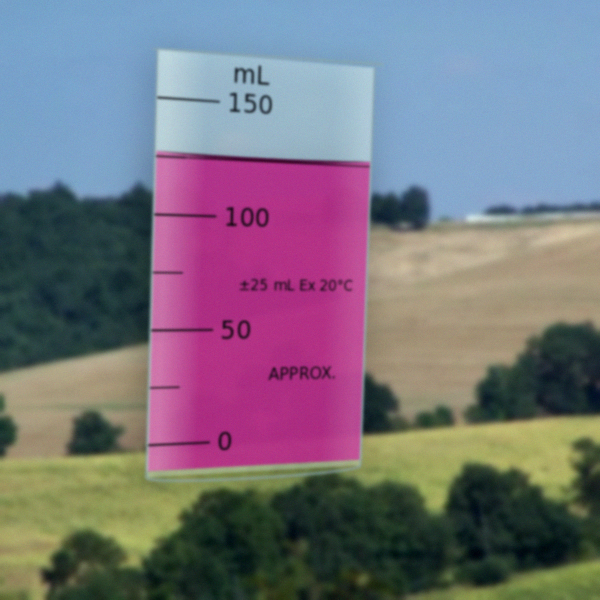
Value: 125 mL
